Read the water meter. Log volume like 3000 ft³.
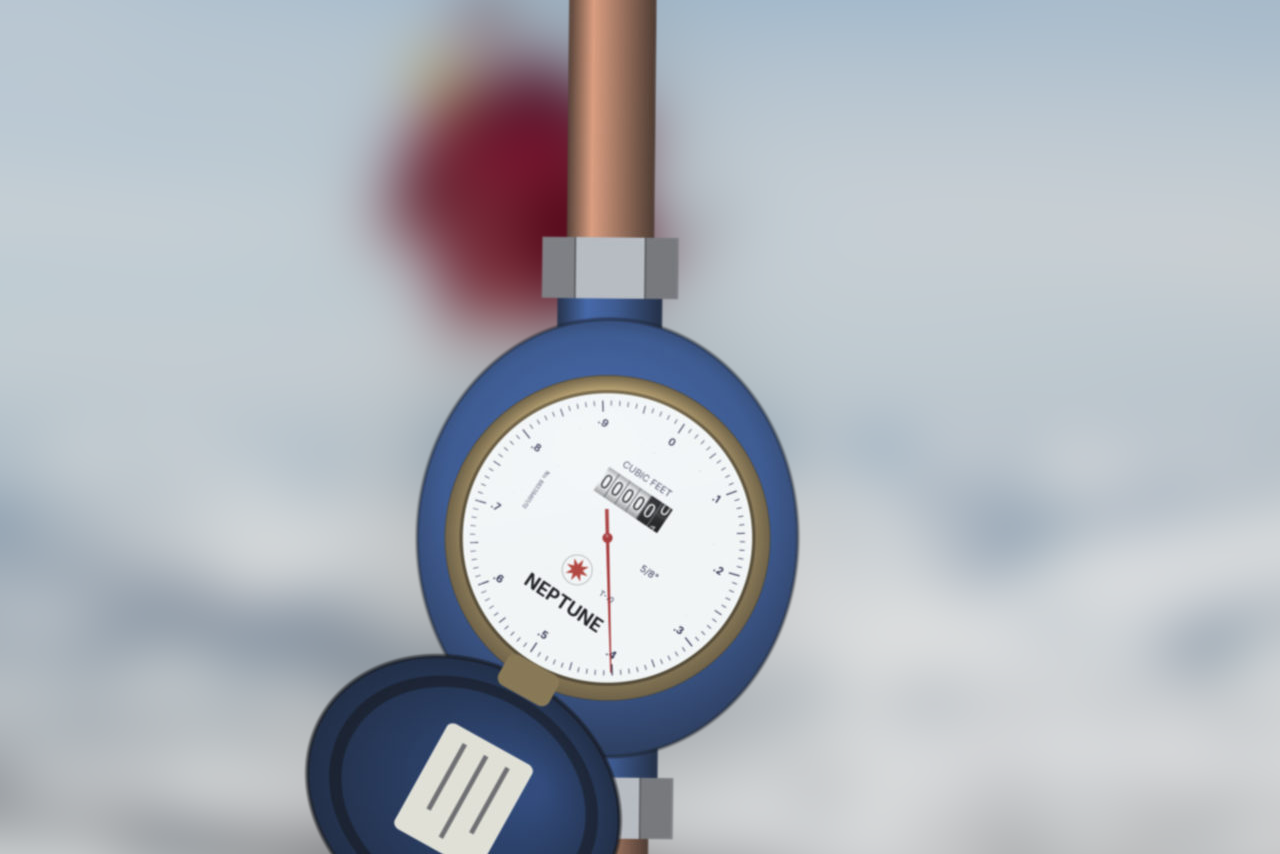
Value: 0.40 ft³
